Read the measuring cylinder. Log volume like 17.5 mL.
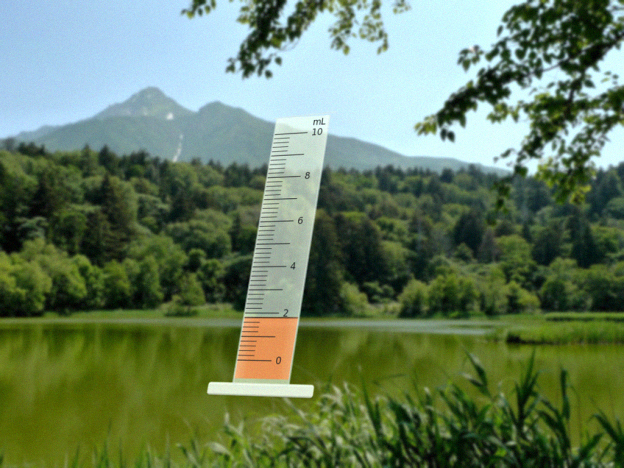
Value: 1.8 mL
